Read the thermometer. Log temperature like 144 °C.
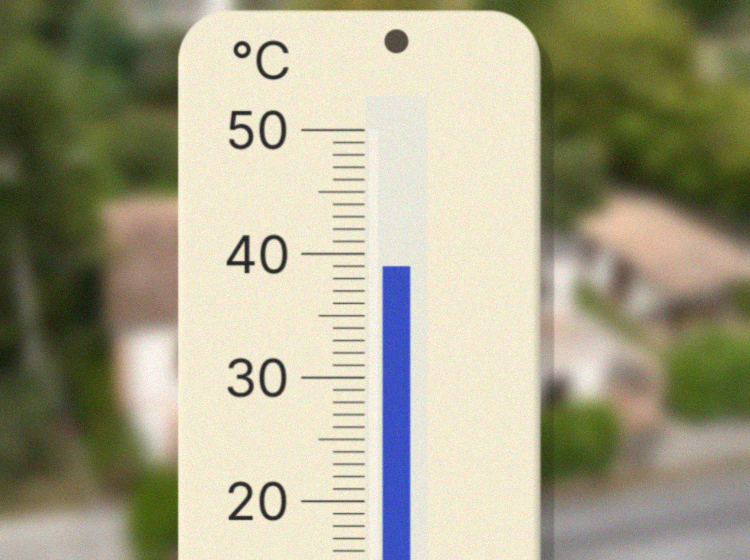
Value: 39 °C
